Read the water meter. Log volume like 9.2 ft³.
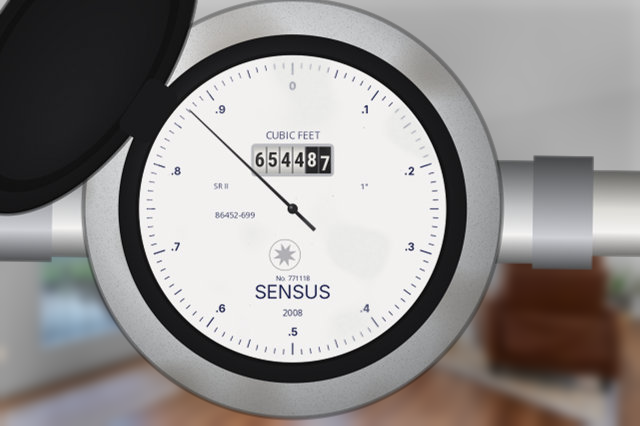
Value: 654486.87 ft³
